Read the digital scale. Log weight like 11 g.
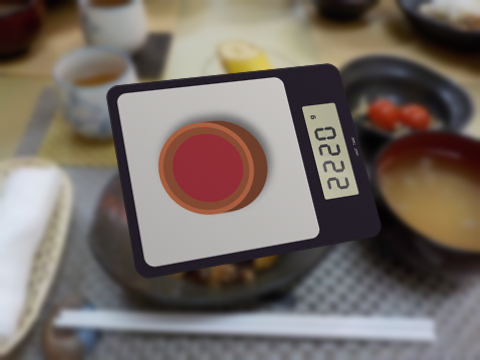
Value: 2220 g
